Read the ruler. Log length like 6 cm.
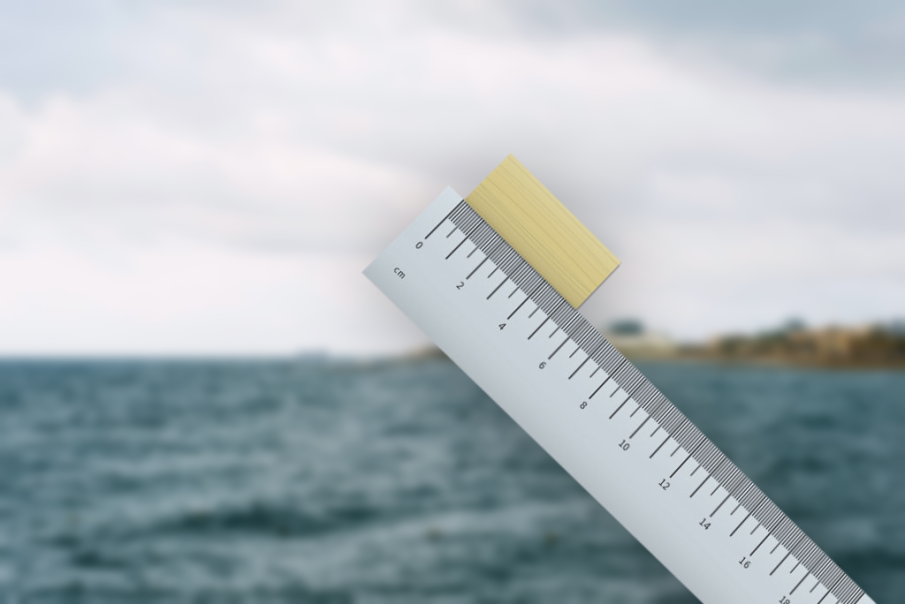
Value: 5.5 cm
